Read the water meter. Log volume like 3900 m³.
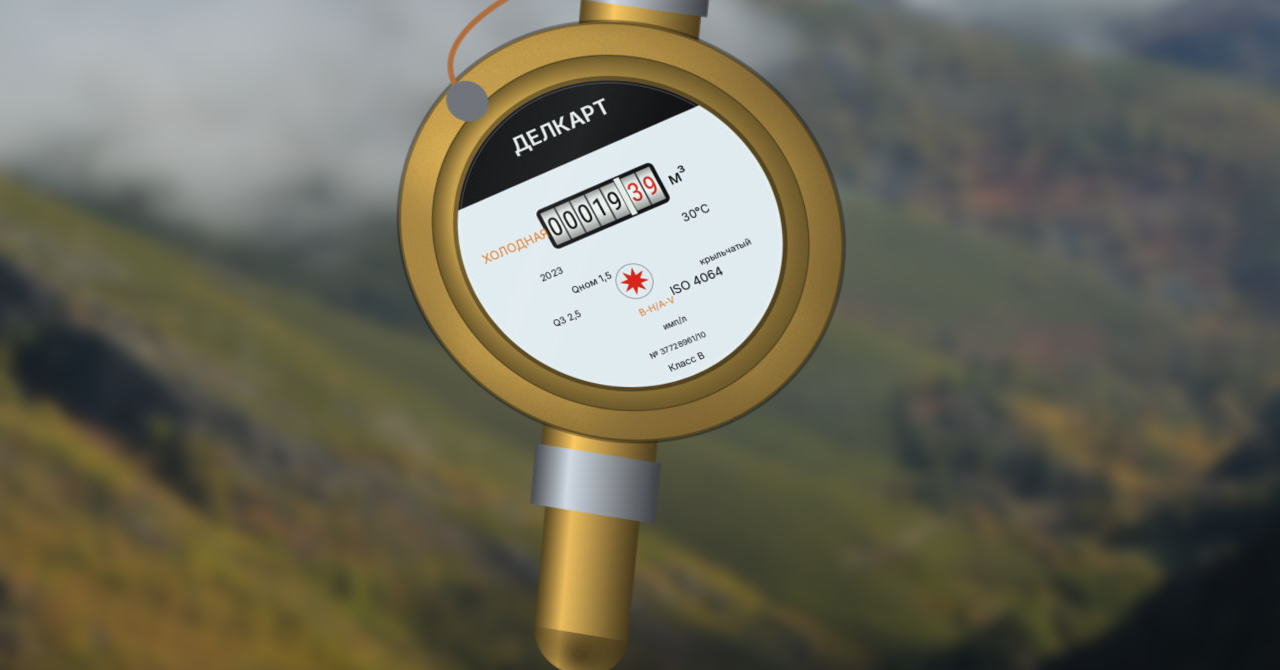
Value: 19.39 m³
